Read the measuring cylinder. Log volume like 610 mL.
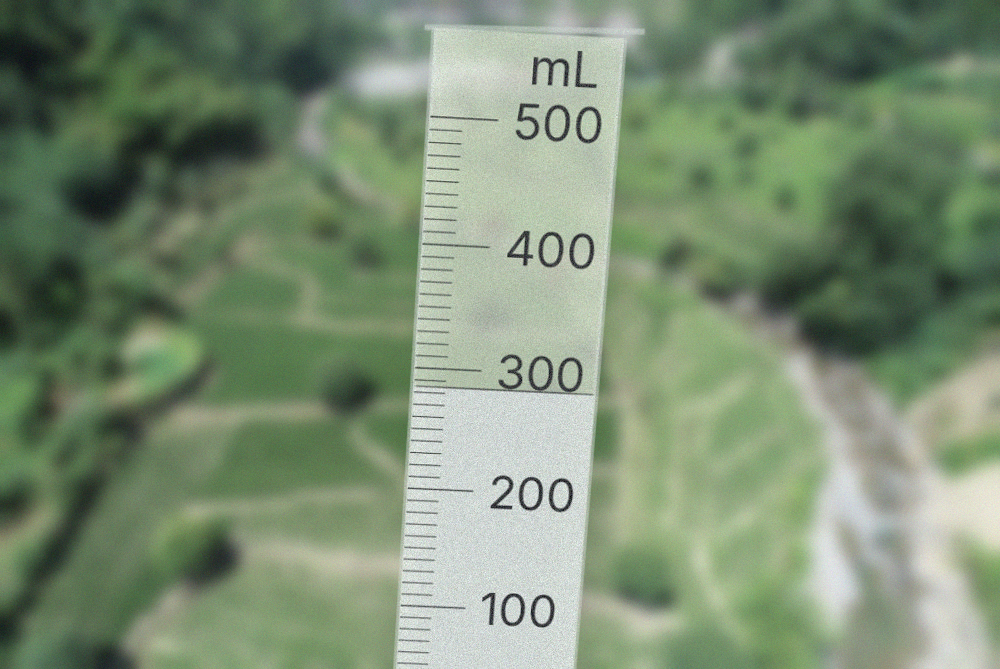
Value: 285 mL
